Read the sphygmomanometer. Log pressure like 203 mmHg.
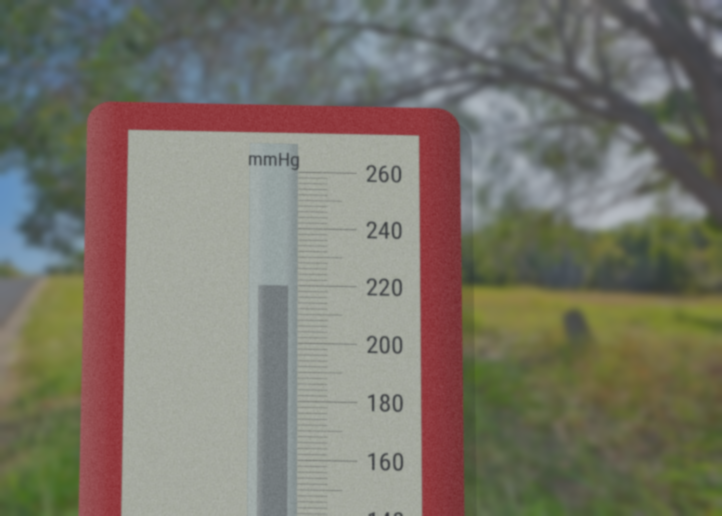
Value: 220 mmHg
